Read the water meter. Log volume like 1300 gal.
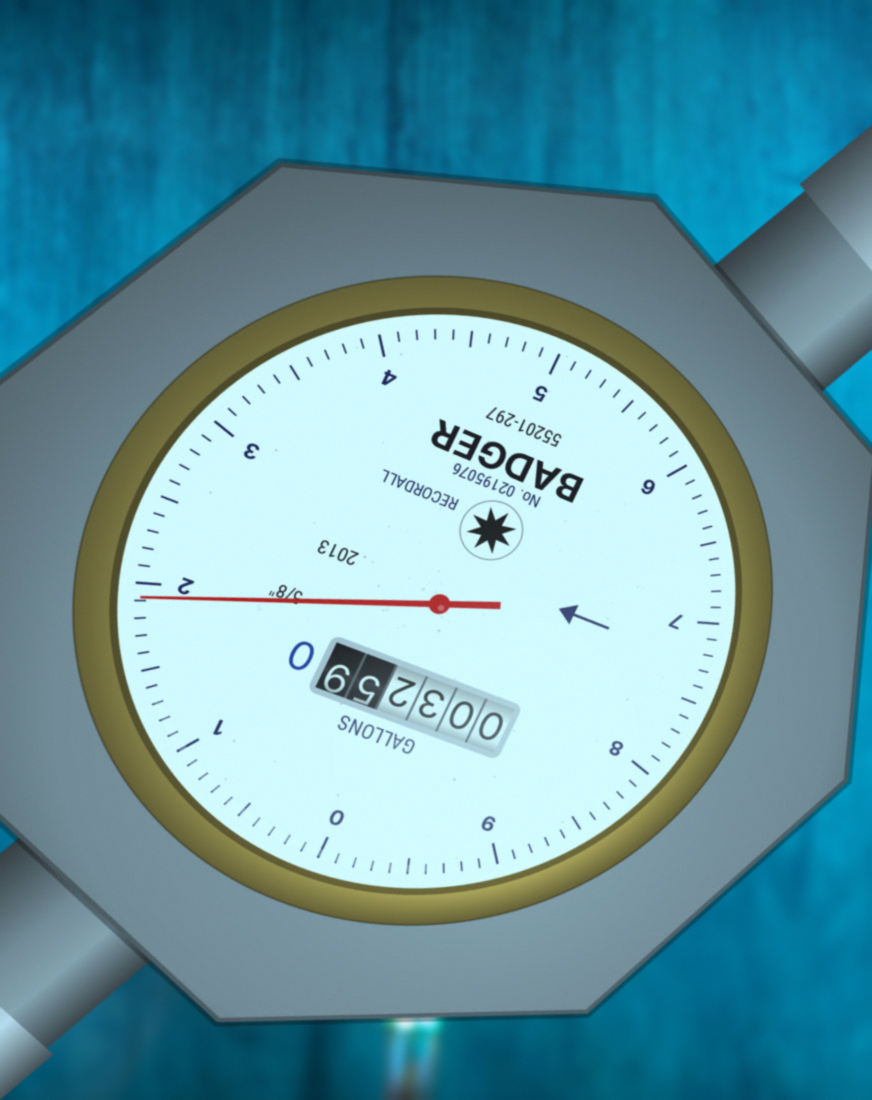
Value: 32591.9 gal
